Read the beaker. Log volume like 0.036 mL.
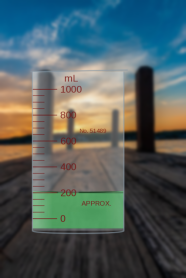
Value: 200 mL
